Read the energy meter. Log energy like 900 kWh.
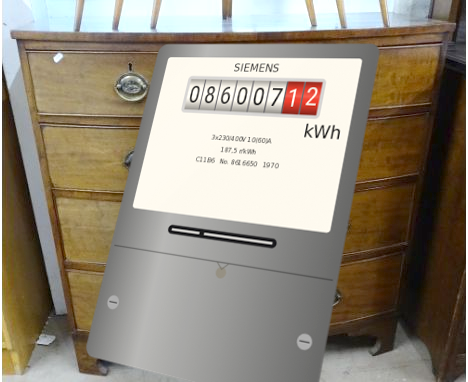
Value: 86007.12 kWh
